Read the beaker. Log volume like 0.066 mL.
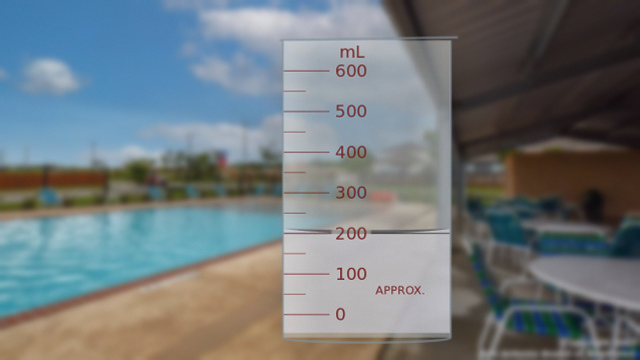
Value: 200 mL
